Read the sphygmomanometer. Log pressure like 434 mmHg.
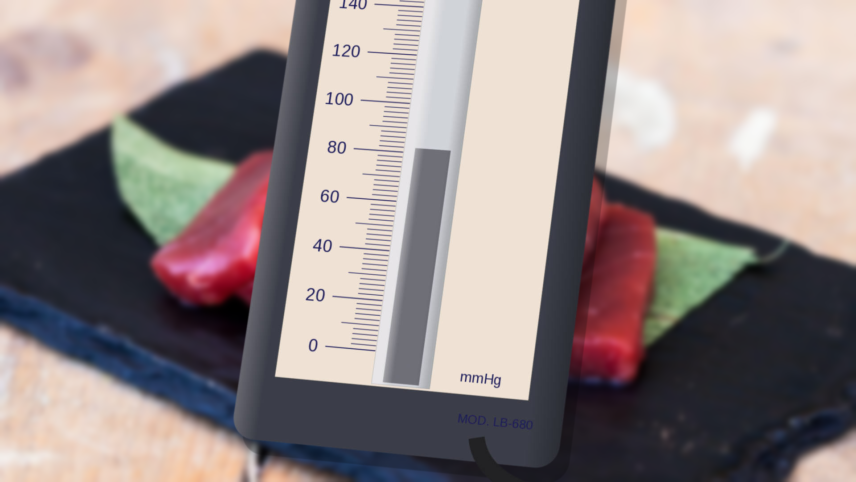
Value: 82 mmHg
